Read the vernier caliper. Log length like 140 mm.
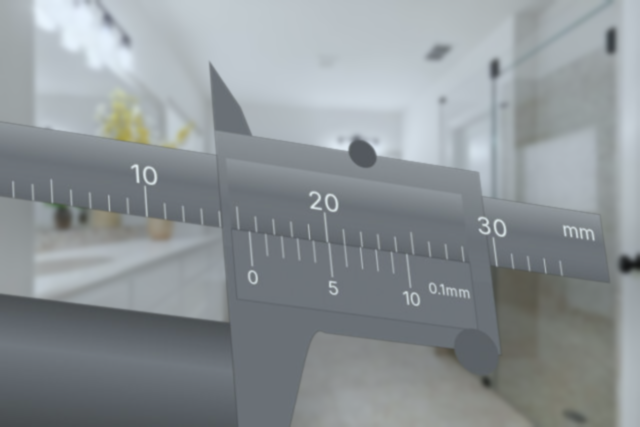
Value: 15.6 mm
